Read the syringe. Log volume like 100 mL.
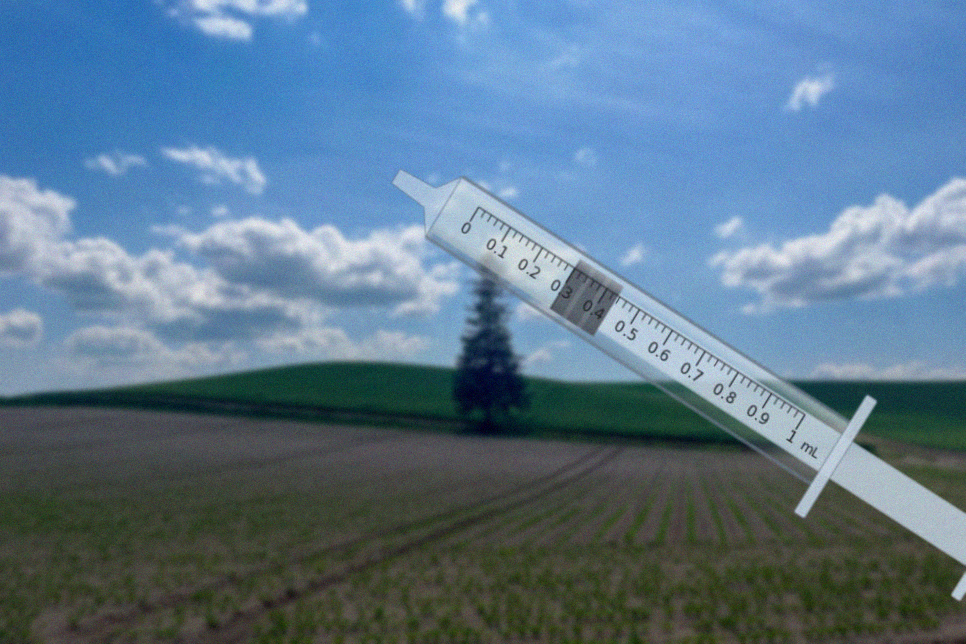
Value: 0.3 mL
